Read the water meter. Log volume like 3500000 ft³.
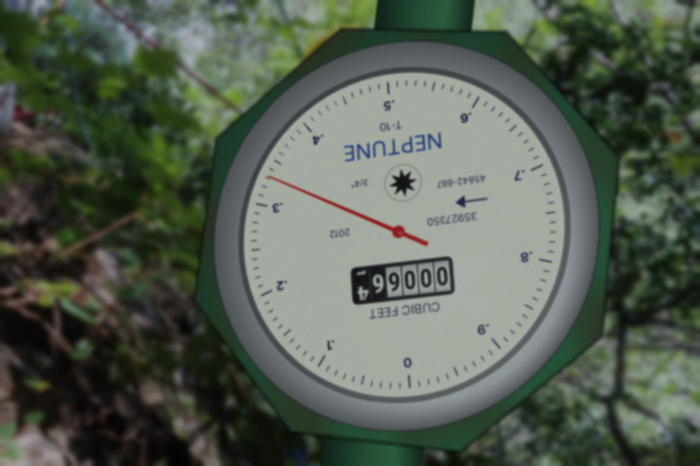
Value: 664.33 ft³
